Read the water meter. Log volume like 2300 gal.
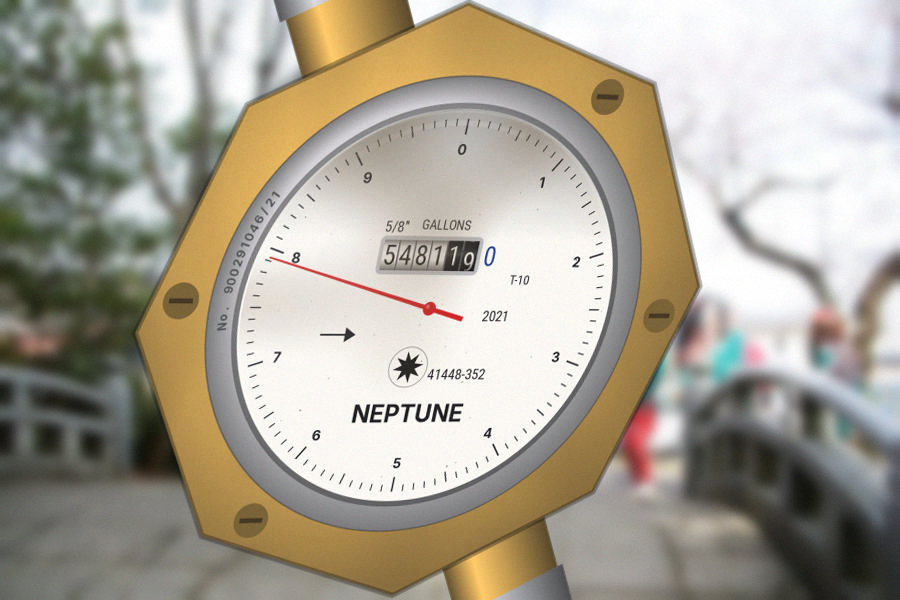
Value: 5481187.9 gal
